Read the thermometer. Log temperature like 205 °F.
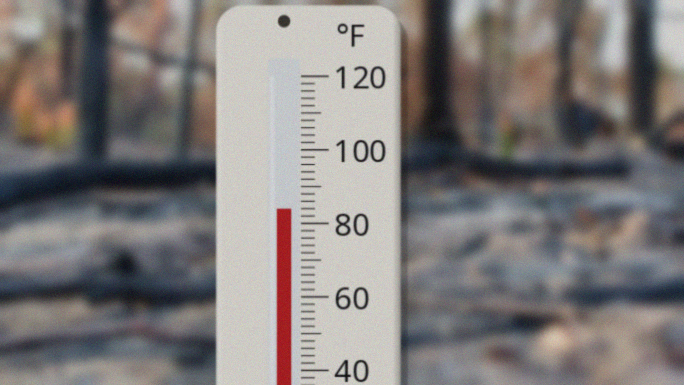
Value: 84 °F
